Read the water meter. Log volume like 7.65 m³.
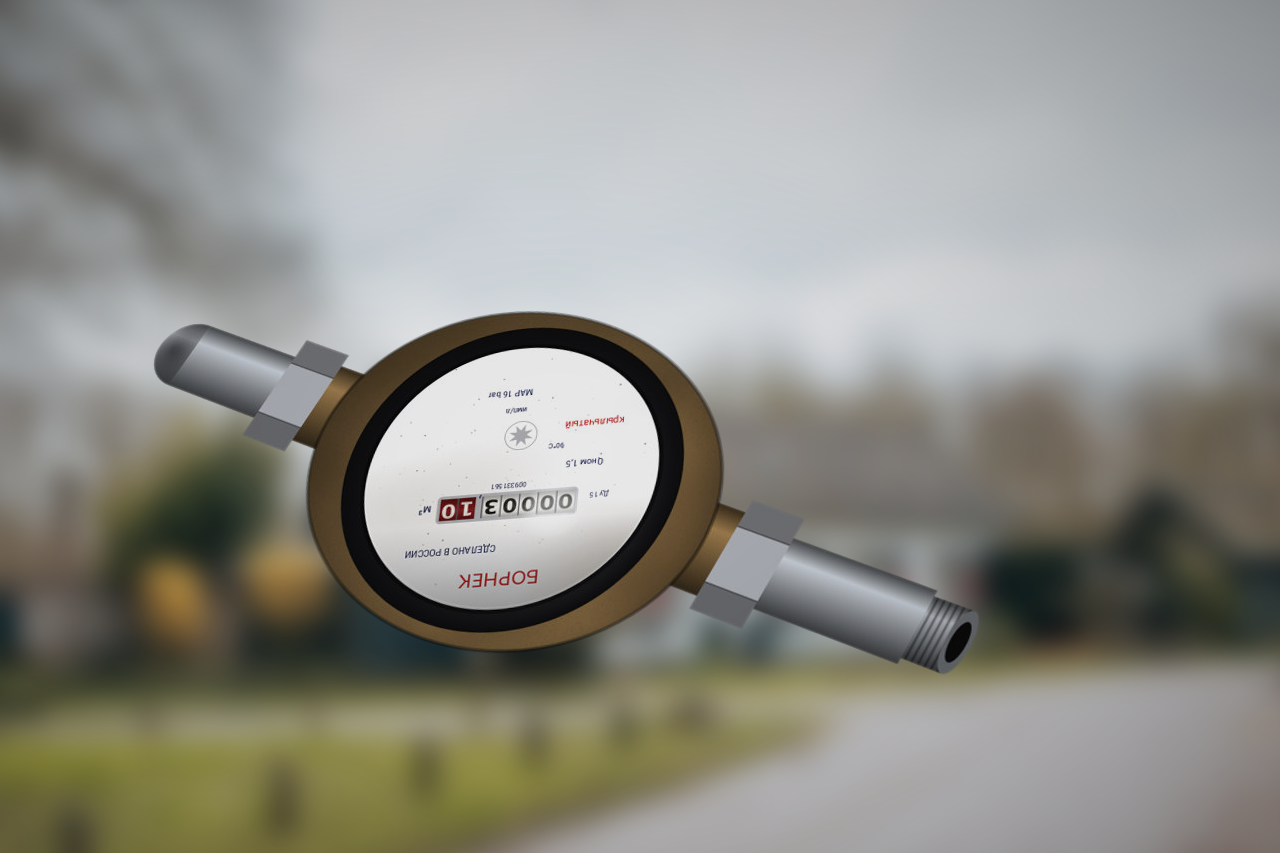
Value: 3.10 m³
